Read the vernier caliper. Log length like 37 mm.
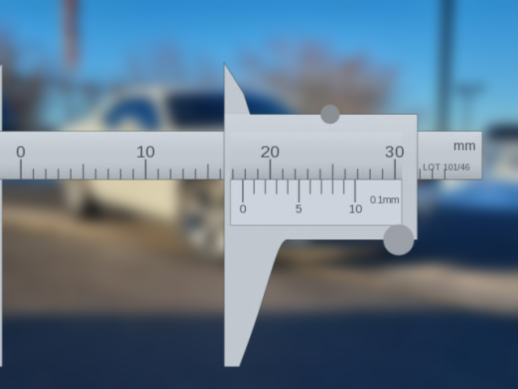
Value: 17.8 mm
